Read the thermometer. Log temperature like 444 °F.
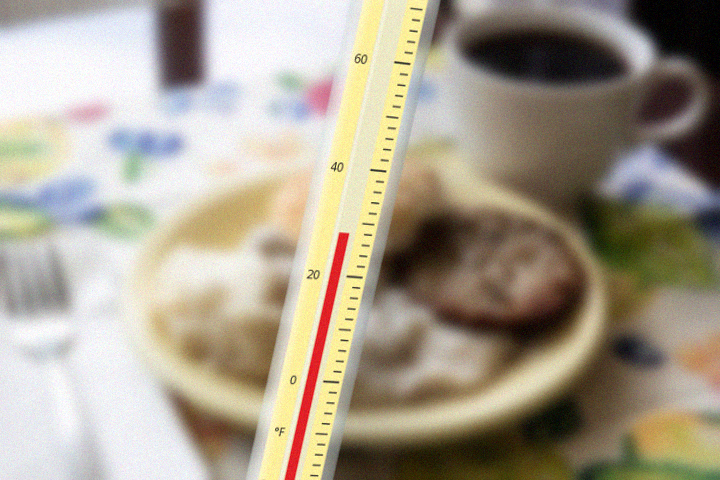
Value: 28 °F
